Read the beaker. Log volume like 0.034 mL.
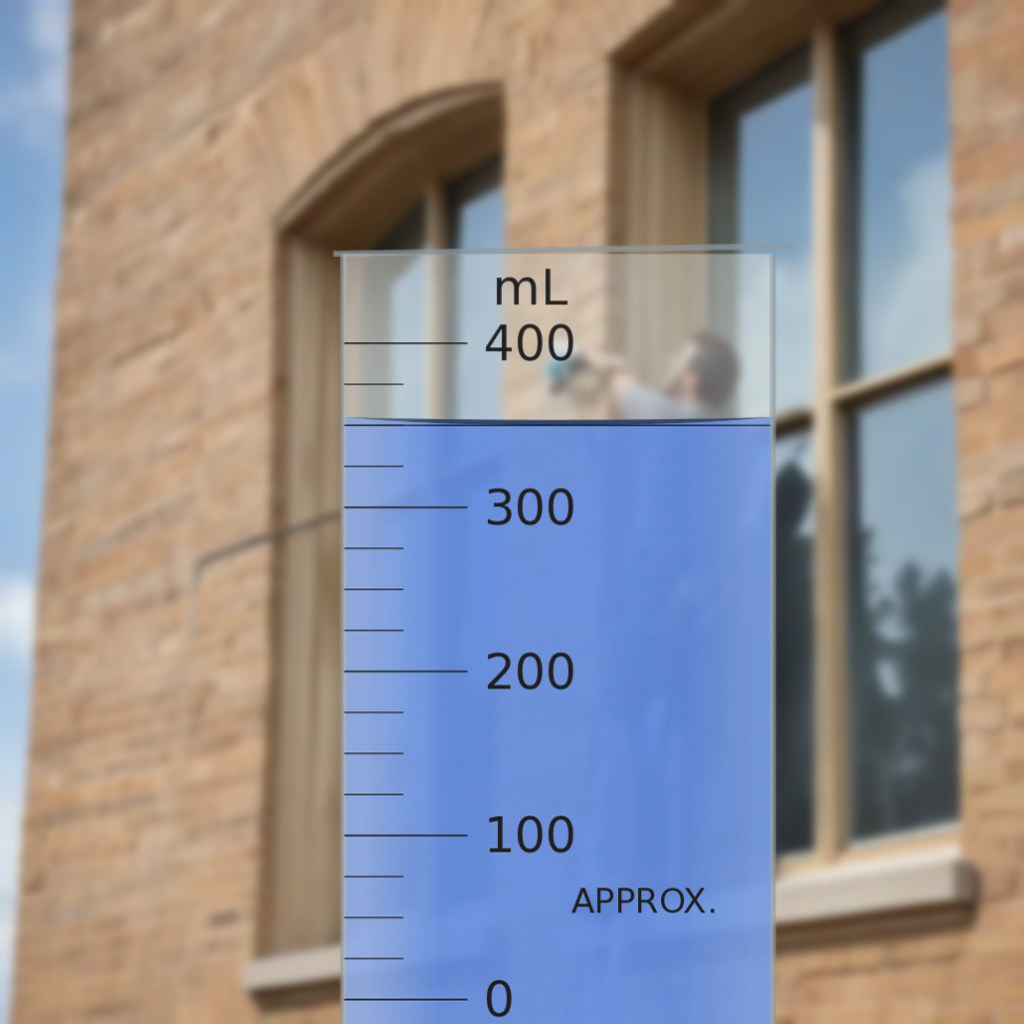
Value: 350 mL
